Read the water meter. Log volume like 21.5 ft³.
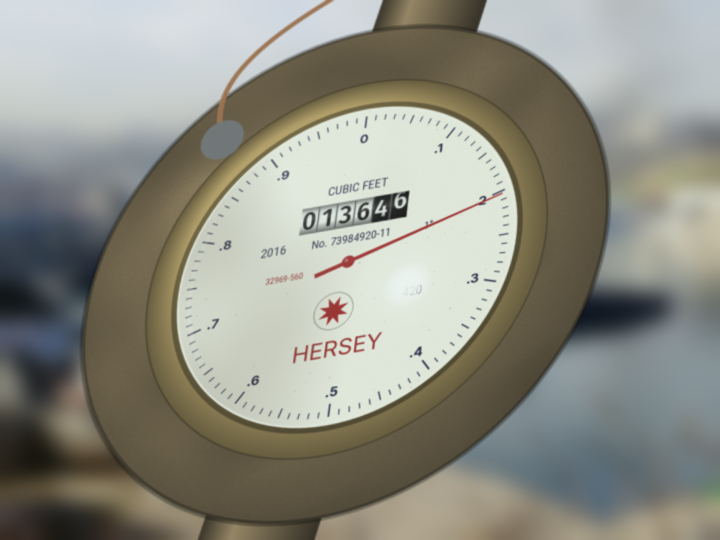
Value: 13646.20 ft³
